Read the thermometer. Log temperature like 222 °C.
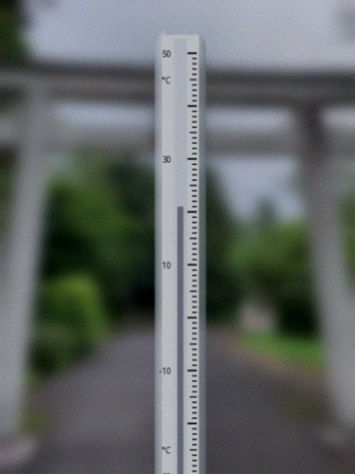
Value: 21 °C
